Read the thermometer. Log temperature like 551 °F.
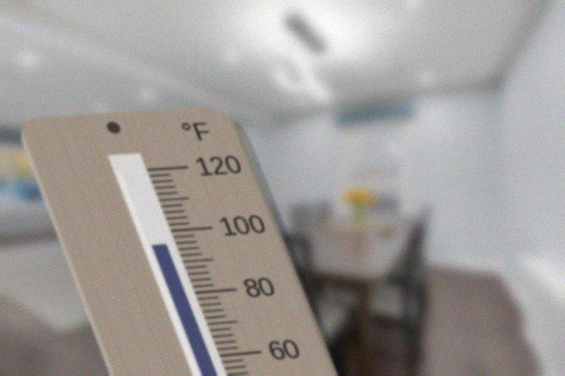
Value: 96 °F
